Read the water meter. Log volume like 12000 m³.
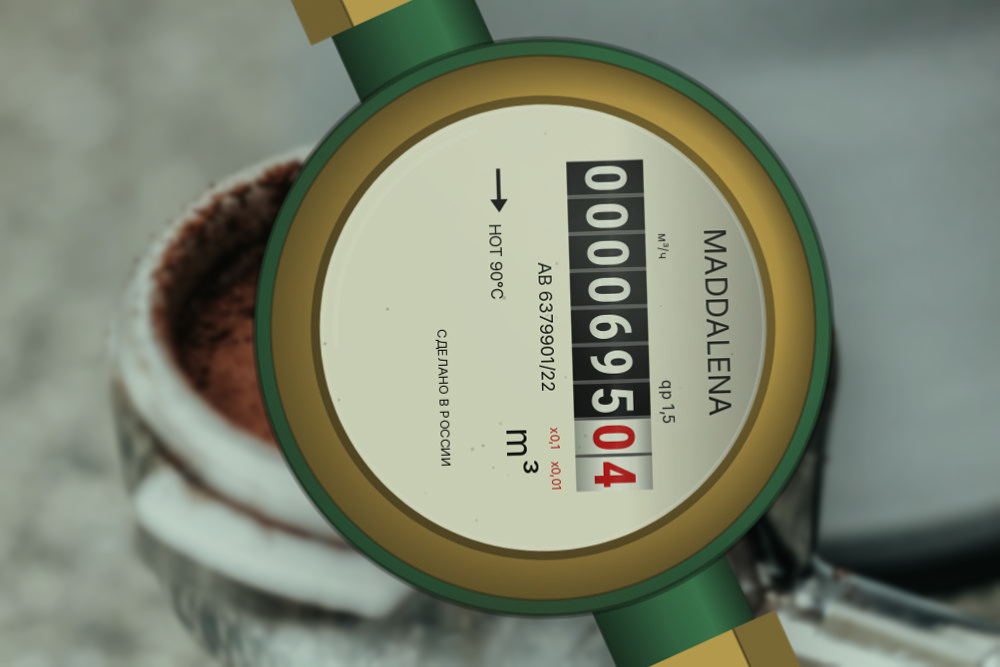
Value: 695.04 m³
